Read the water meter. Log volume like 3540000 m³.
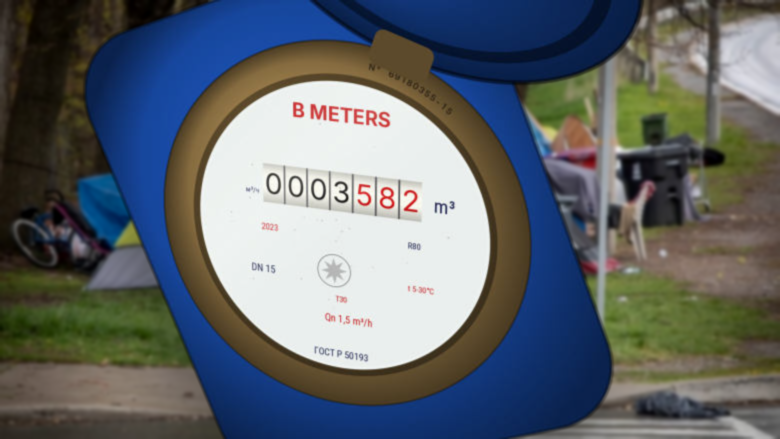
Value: 3.582 m³
